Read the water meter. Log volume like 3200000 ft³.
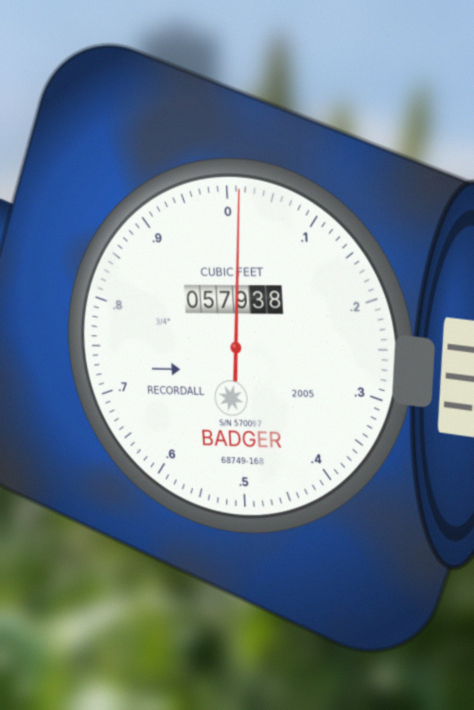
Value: 57938.01 ft³
